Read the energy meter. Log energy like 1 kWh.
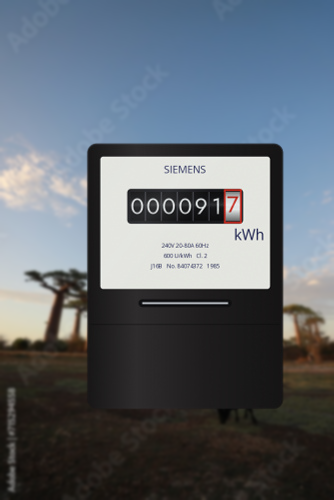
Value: 91.7 kWh
